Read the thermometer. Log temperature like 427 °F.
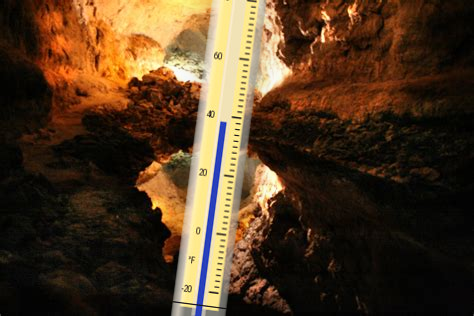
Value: 38 °F
